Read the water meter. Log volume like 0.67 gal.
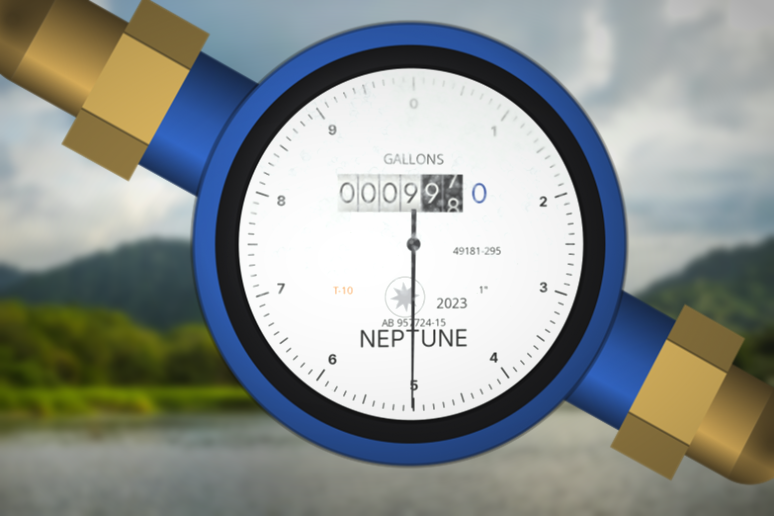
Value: 9975.0 gal
